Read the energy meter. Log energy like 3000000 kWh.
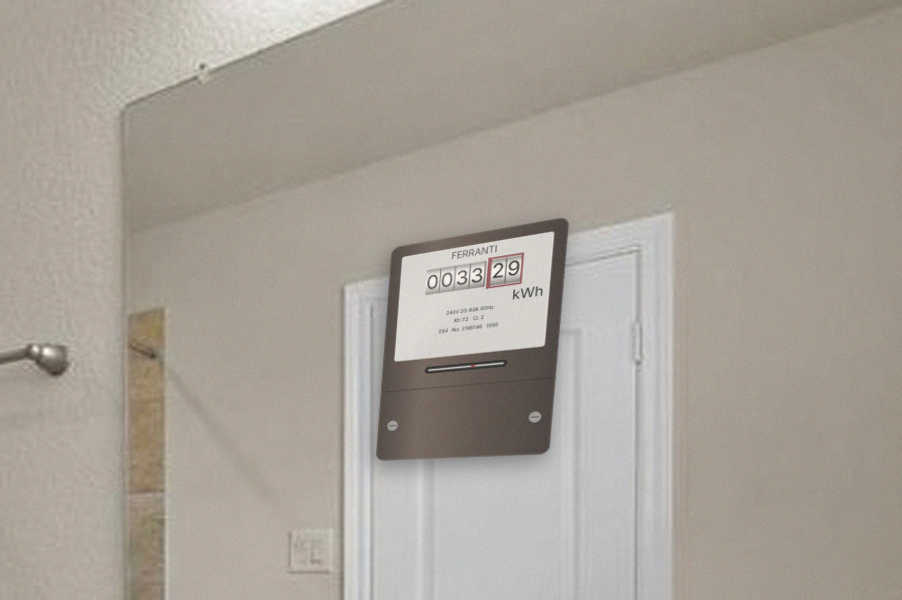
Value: 33.29 kWh
